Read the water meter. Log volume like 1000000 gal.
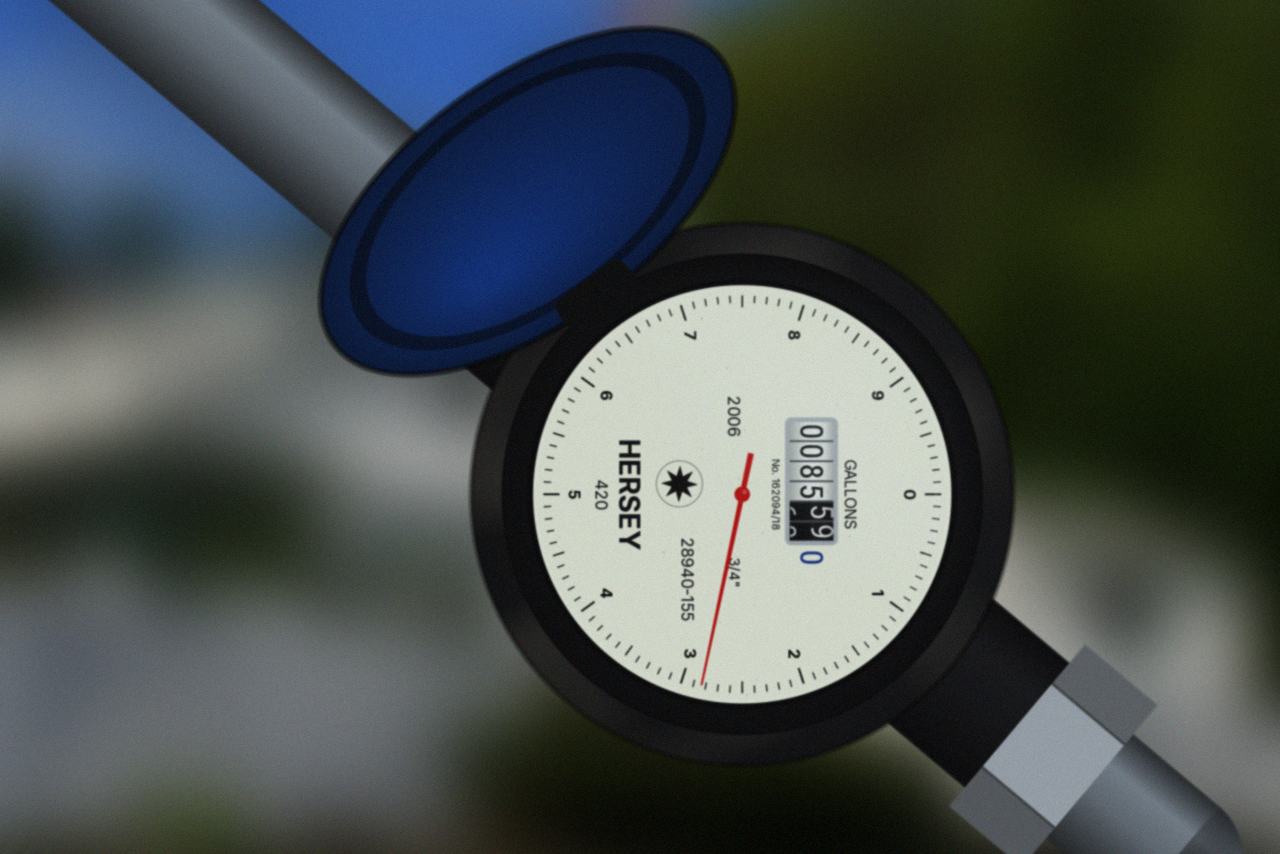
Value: 85592.8 gal
